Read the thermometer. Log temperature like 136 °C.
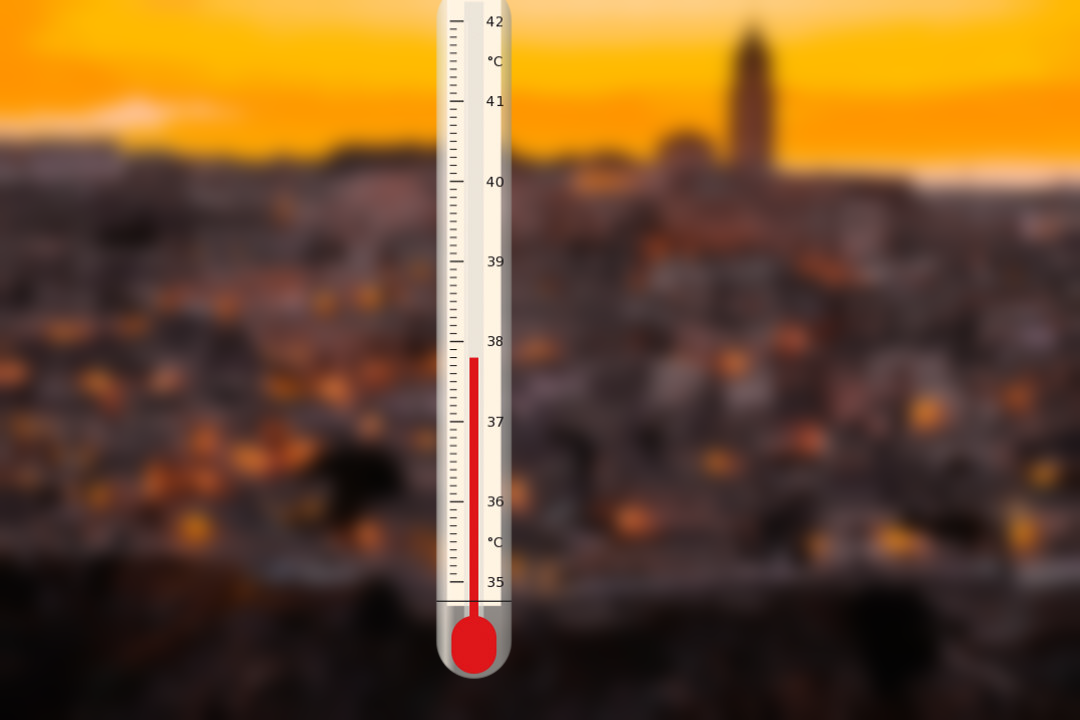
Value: 37.8 °C
